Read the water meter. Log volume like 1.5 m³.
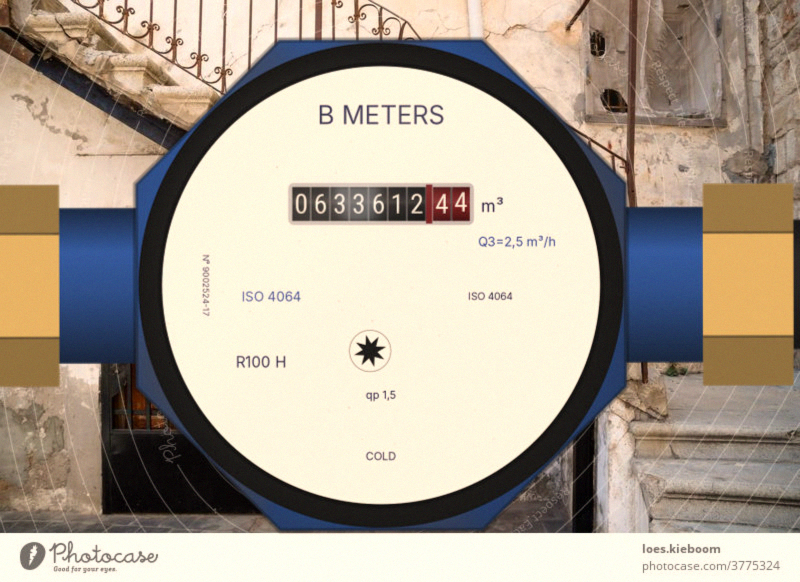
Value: 633612.44 m³
